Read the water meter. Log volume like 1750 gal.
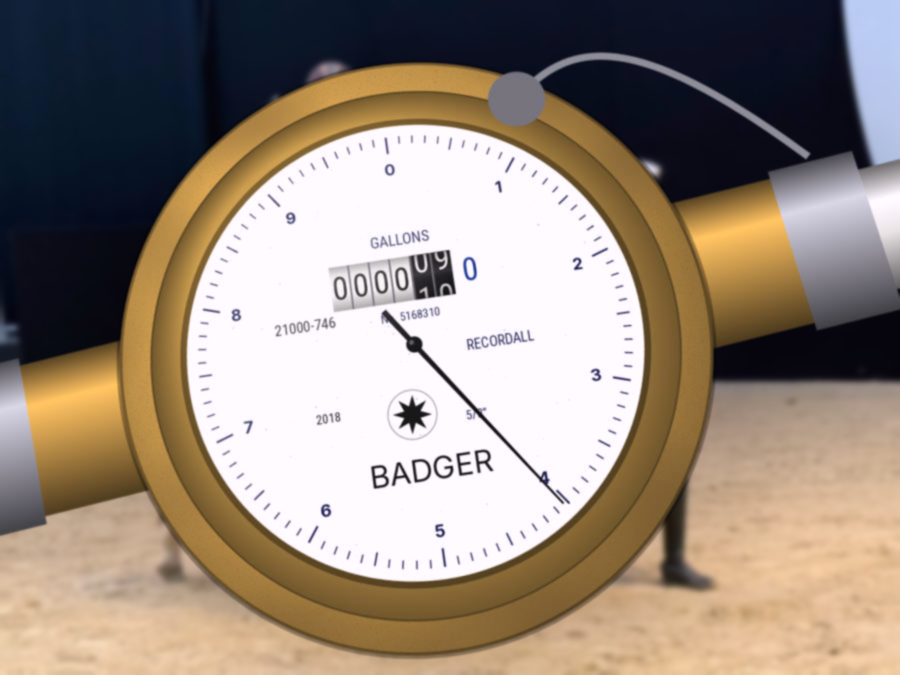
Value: 94.0 gal
